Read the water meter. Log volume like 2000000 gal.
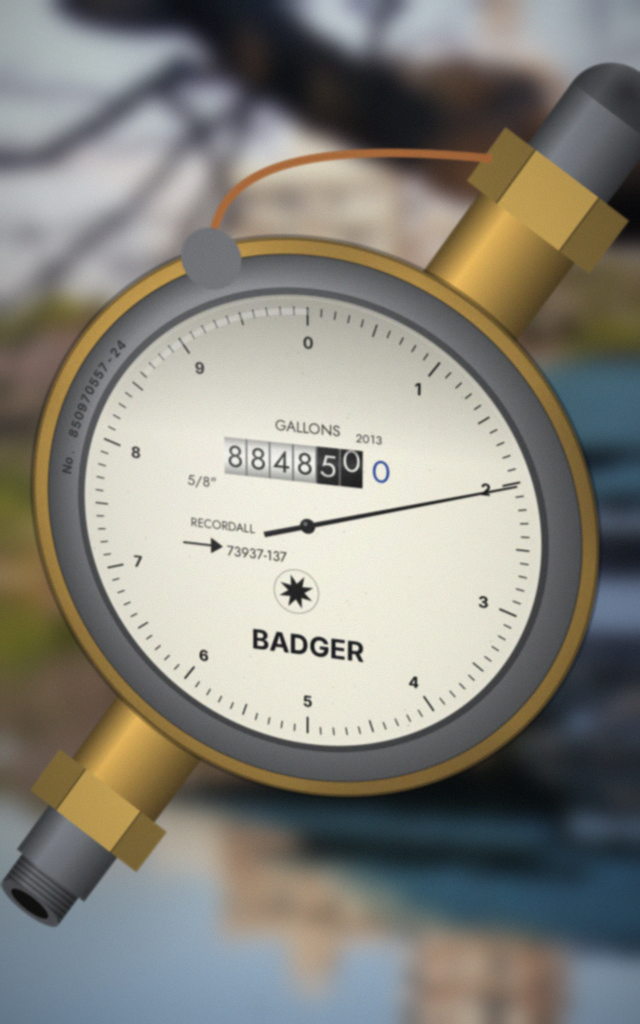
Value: 8848502.0 gal
